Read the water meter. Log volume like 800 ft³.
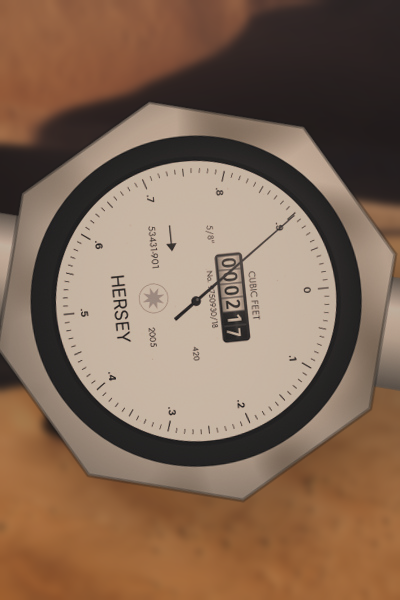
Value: 216.90 ft³
